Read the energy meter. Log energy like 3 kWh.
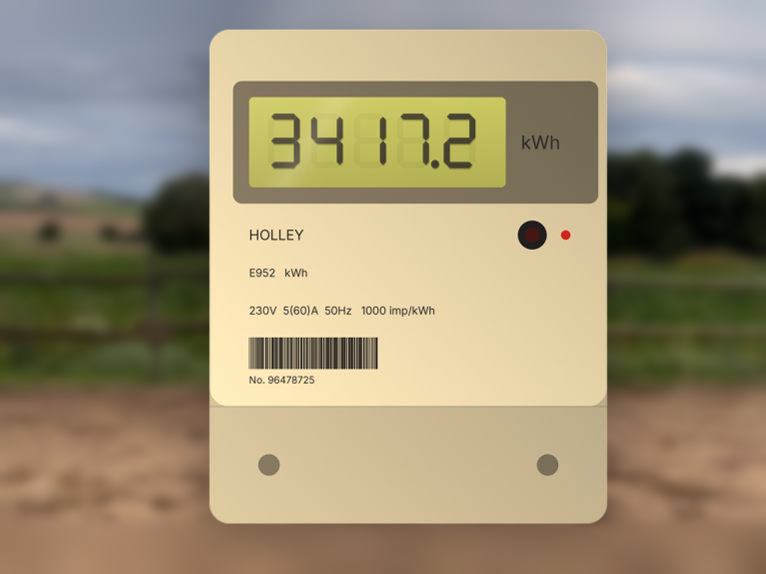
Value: 3417.2 kWh
